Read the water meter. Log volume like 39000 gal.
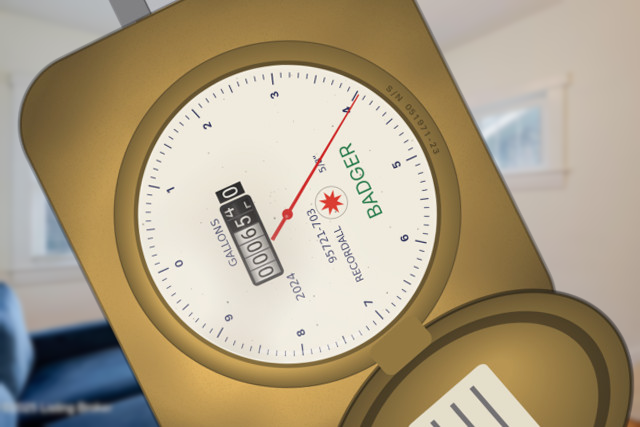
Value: 6544.0 gal
